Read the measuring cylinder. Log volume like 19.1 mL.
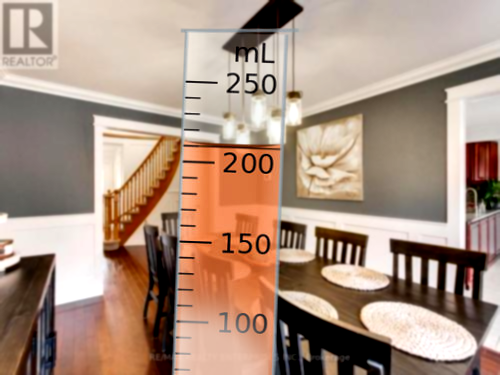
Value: 210 mL
